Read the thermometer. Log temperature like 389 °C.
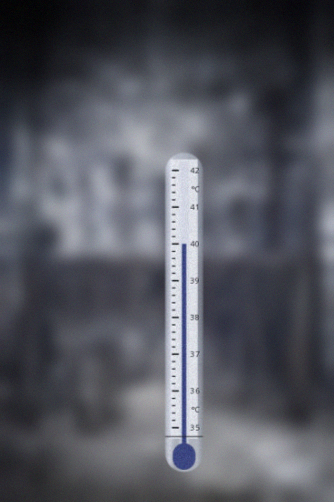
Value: 40 °C
